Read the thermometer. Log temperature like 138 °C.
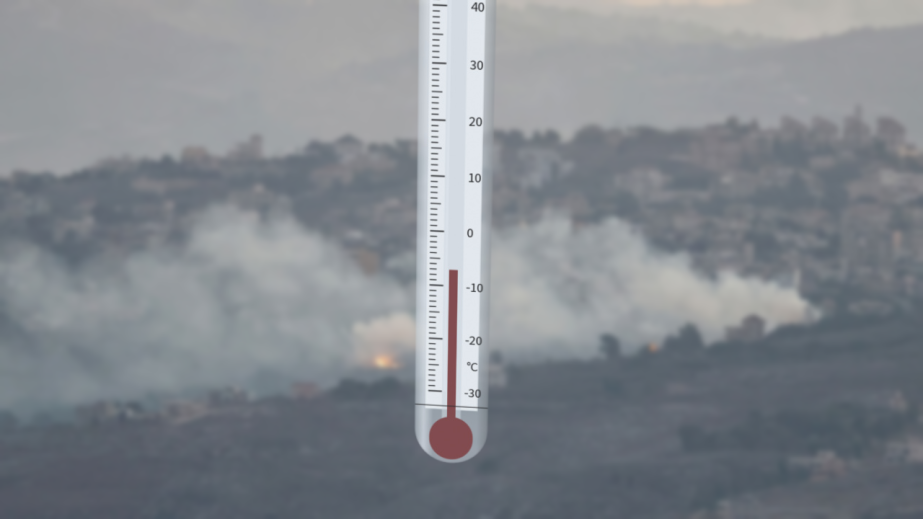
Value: -7 °C
